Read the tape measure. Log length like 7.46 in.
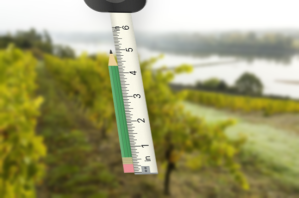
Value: 5 in
